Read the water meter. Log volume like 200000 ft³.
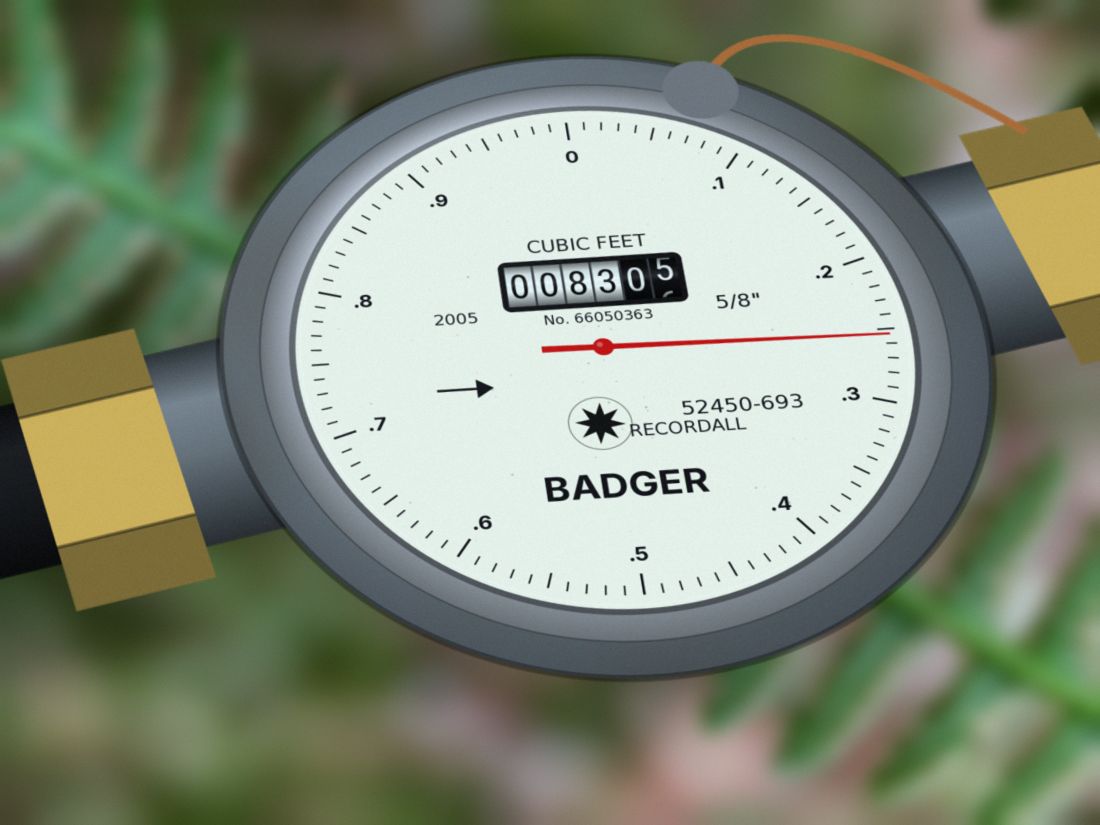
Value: 8305.25 ft³
